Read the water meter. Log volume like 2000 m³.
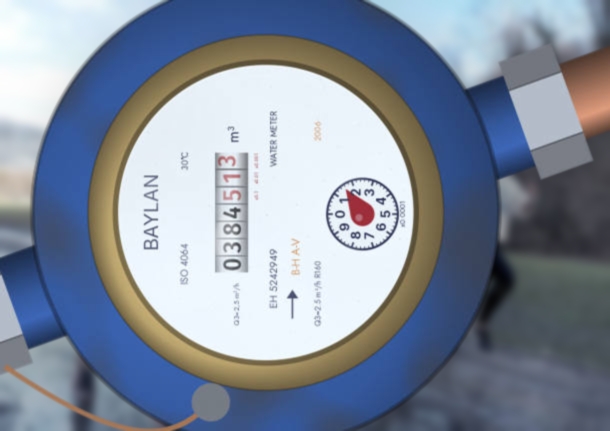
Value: 384.5131 m³
